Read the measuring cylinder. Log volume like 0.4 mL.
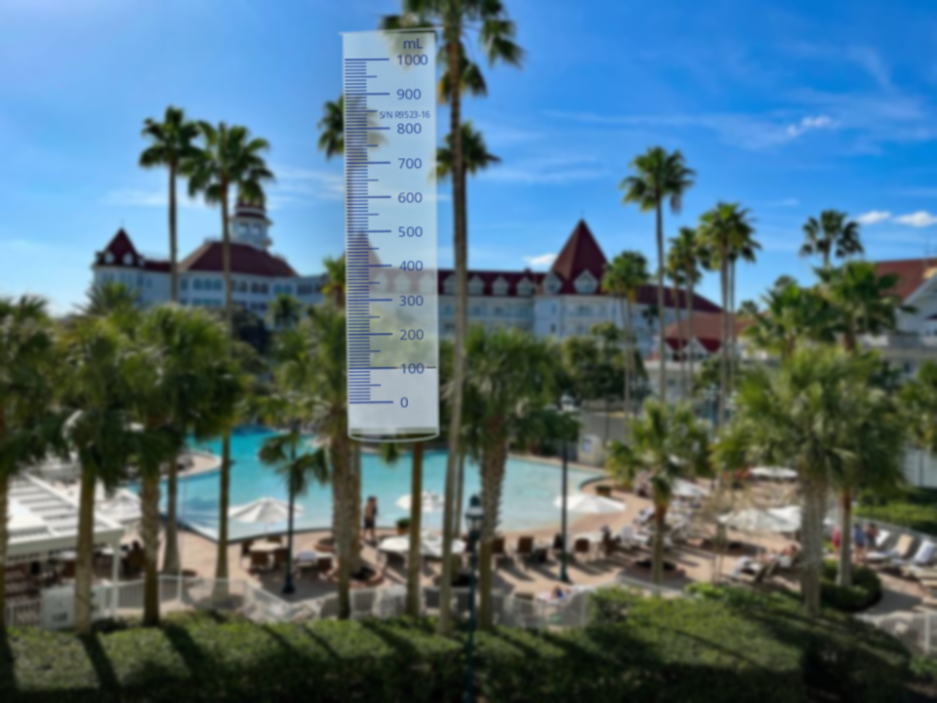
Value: 100 mL
